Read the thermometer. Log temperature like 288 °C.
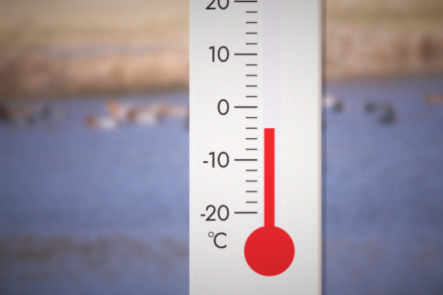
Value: -4 °C
